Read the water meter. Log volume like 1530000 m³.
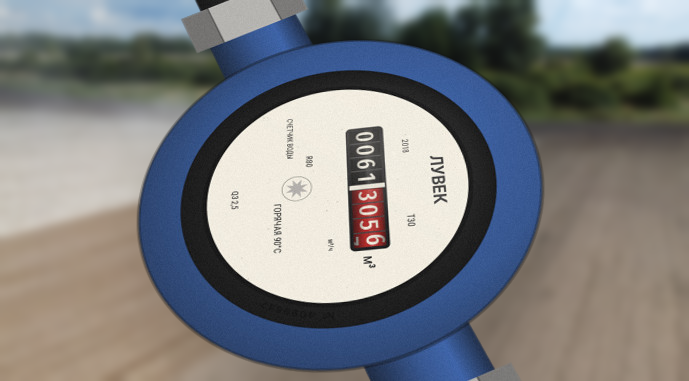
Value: 61.3056 m³
